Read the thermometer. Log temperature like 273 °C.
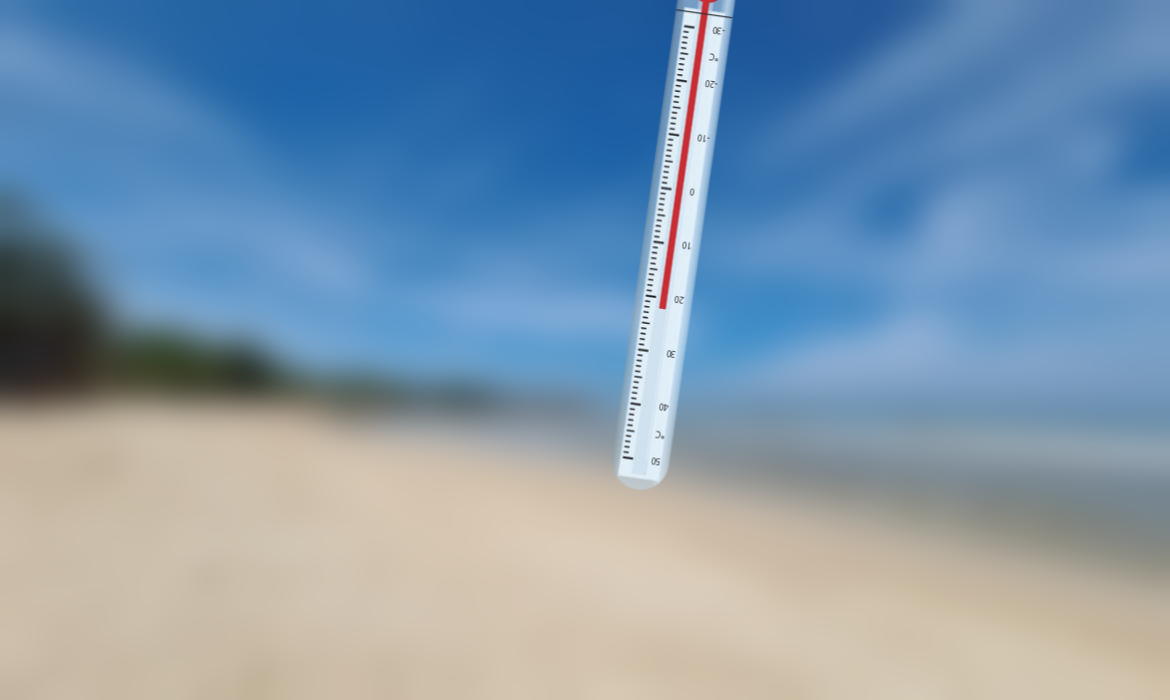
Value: 22 °C
